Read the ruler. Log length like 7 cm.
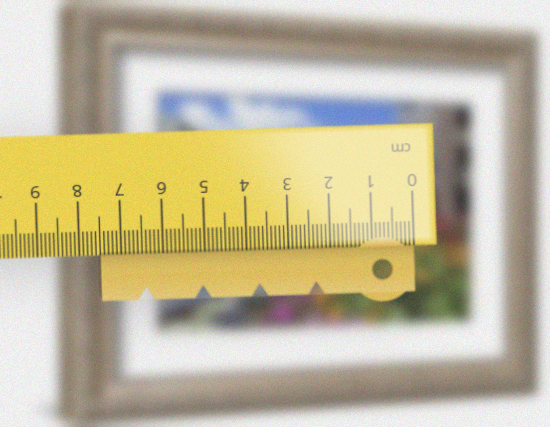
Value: 7.5 cm
